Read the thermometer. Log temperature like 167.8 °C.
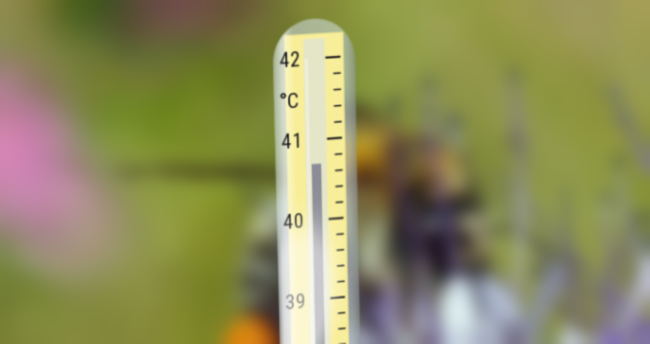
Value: 40.7 °C
